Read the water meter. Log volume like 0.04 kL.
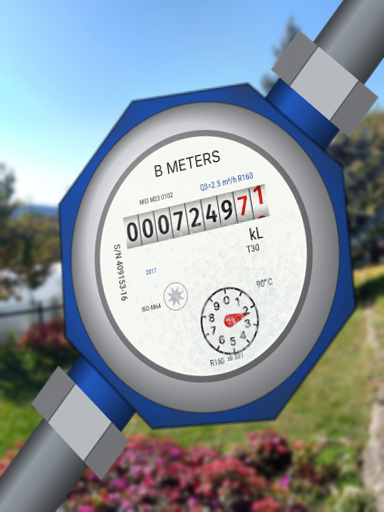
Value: 7249.712 kL
